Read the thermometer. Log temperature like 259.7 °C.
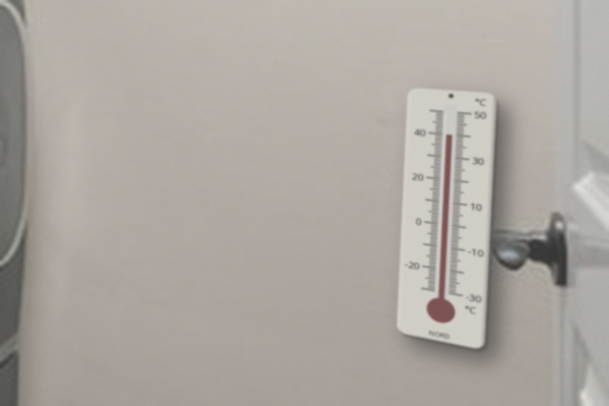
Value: 40 °C
